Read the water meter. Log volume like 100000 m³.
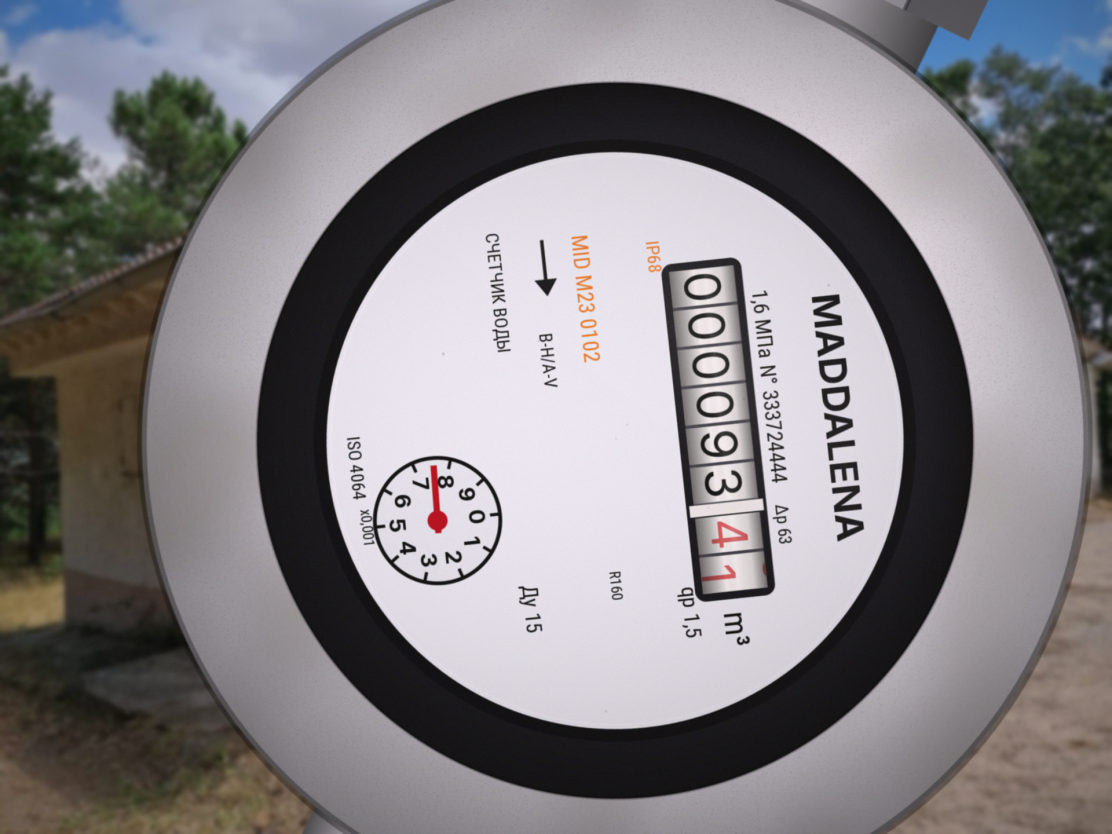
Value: 93.407 m³
